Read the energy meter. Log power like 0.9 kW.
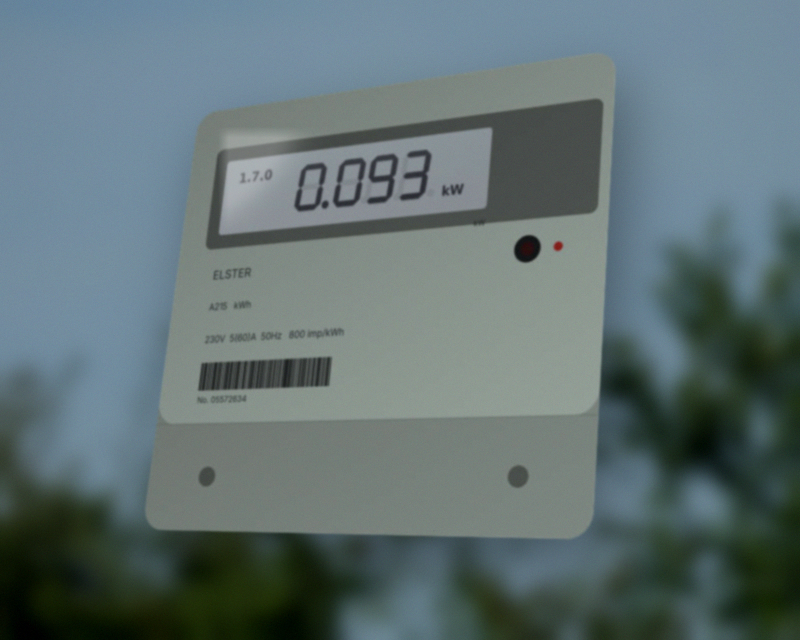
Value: 0.093 kW
